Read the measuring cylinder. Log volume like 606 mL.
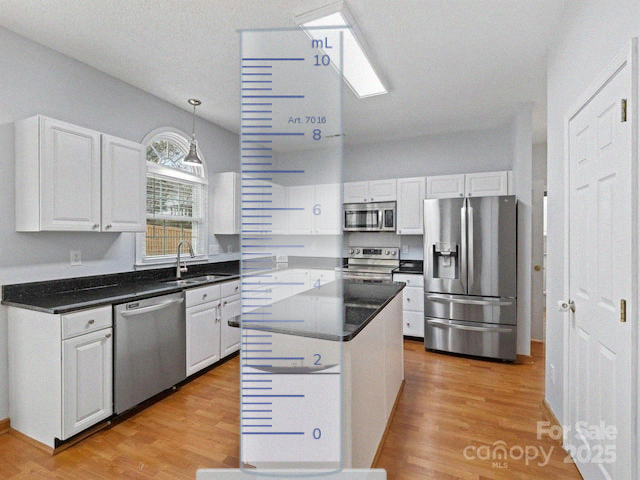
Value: 1.6 mL
